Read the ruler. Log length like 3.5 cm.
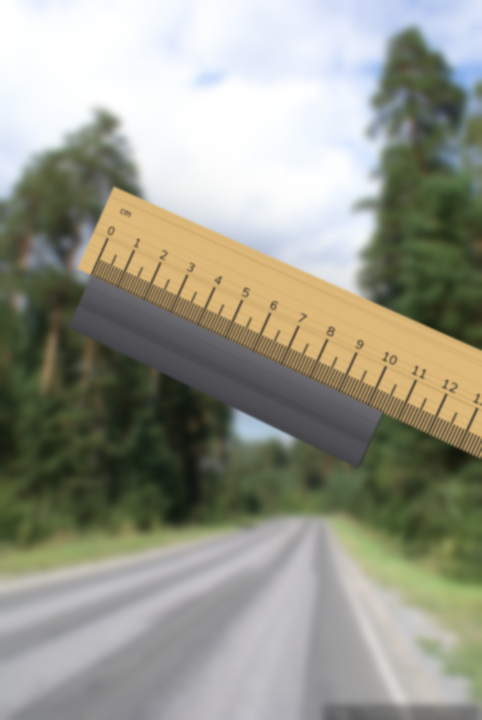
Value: 10.5 cm
